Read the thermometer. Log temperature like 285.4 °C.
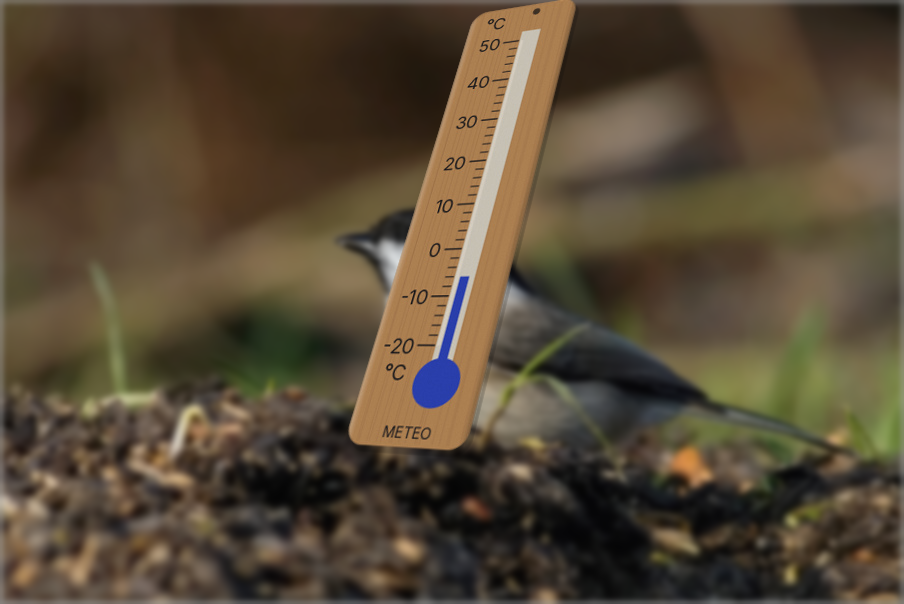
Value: -6 °C
